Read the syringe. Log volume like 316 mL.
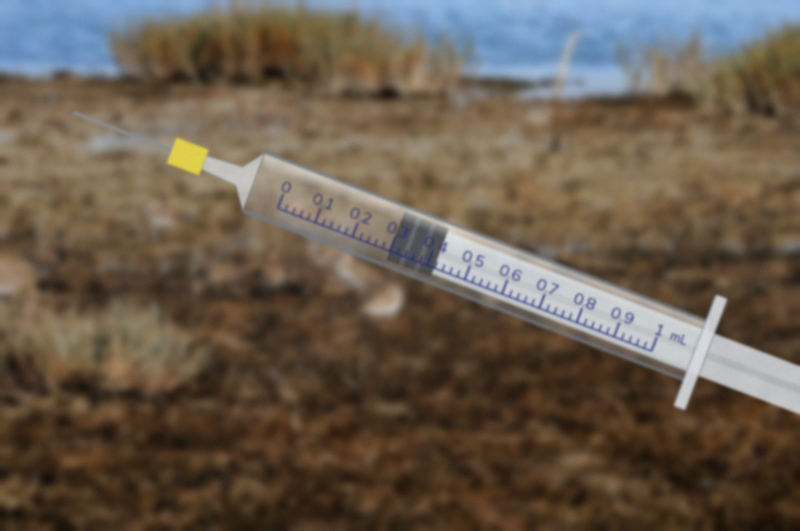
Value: 0.3 mL
